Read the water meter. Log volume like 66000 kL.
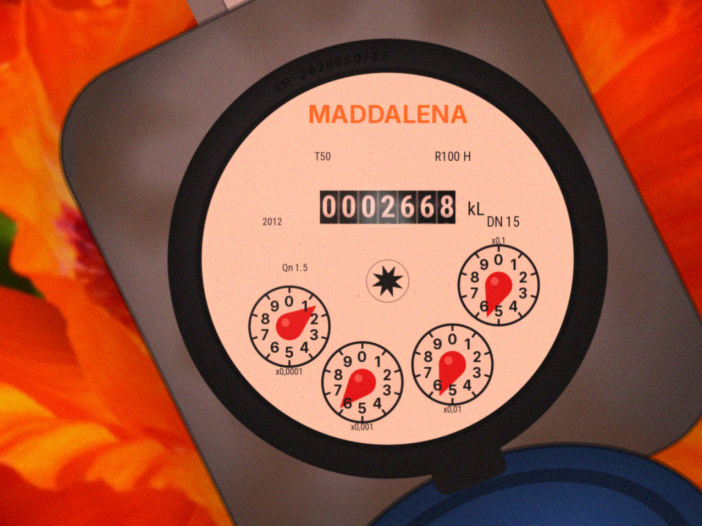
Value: 2668.5561 kL
